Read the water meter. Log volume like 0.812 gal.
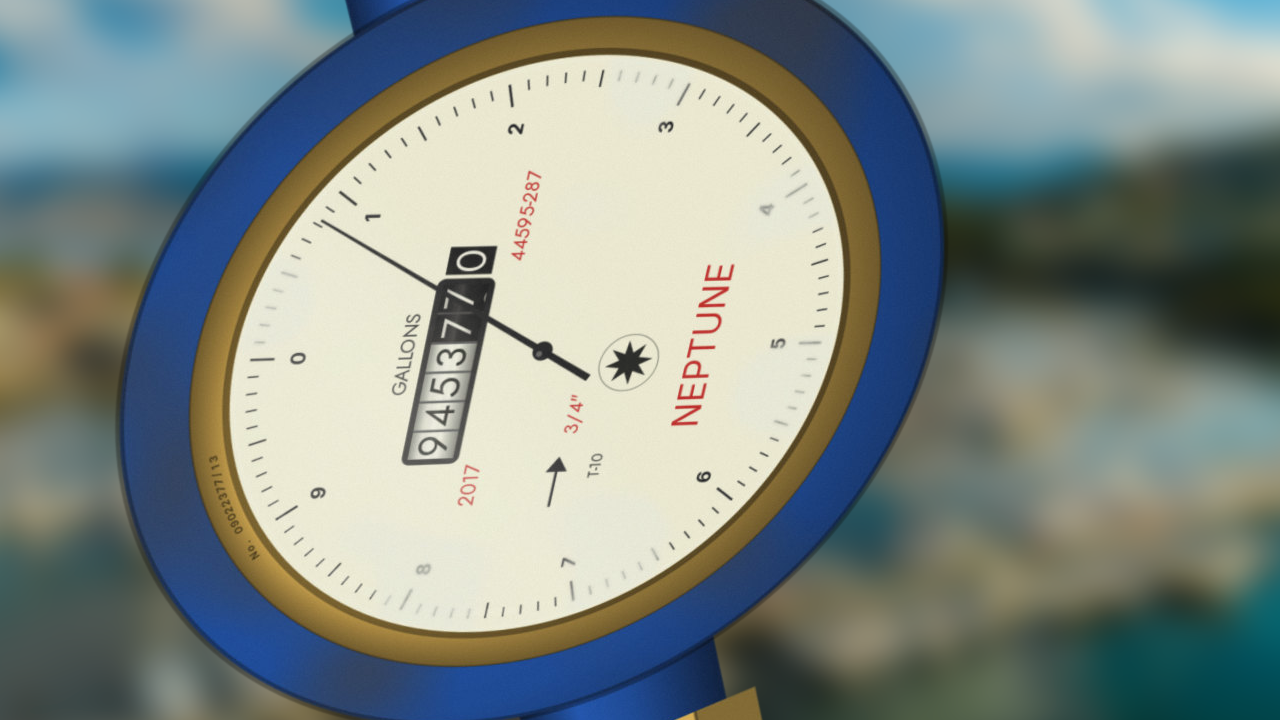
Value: 9453770.8 gal
